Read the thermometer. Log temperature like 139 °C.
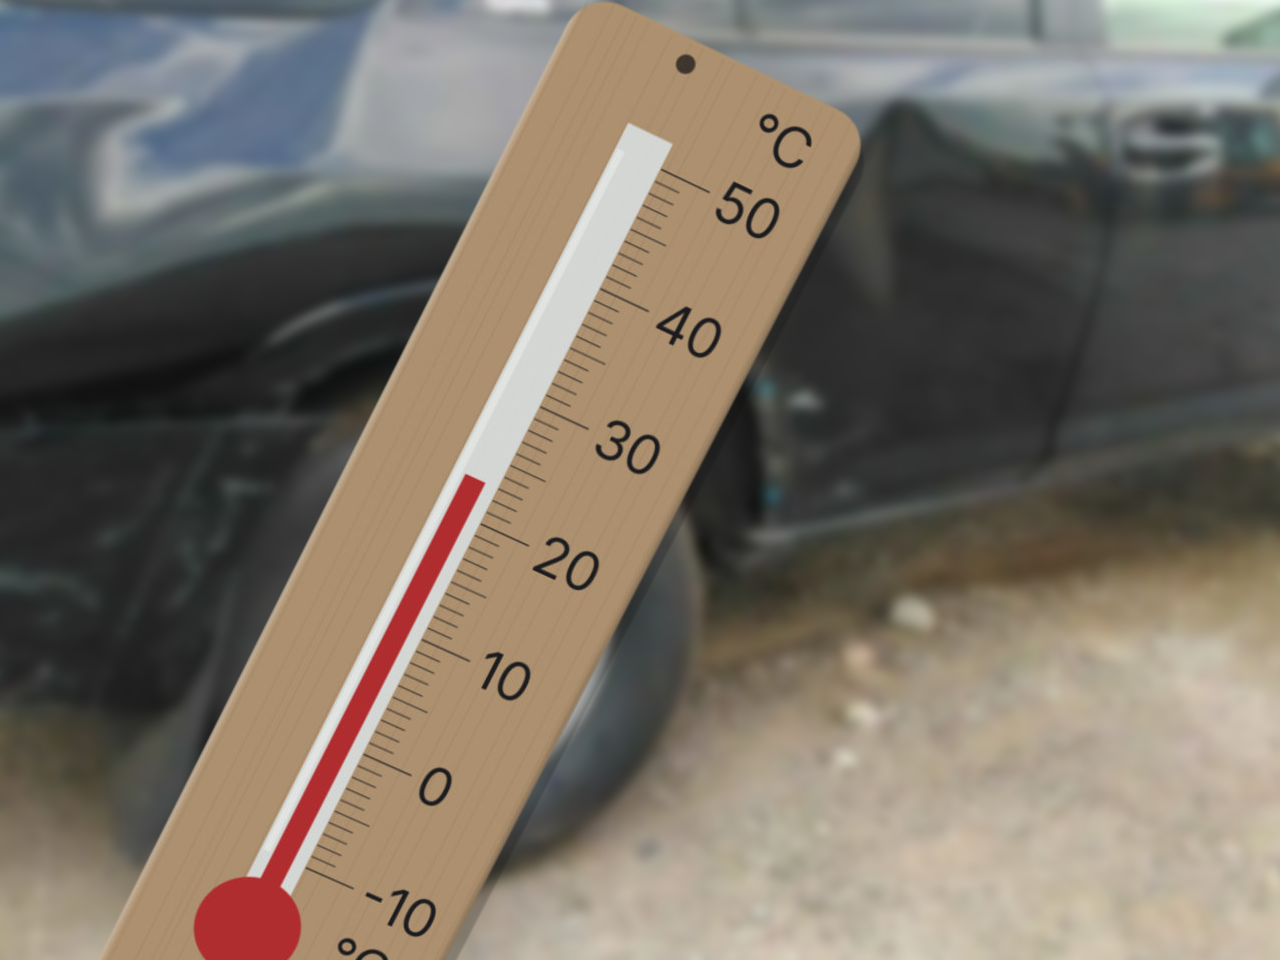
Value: 23 °C
